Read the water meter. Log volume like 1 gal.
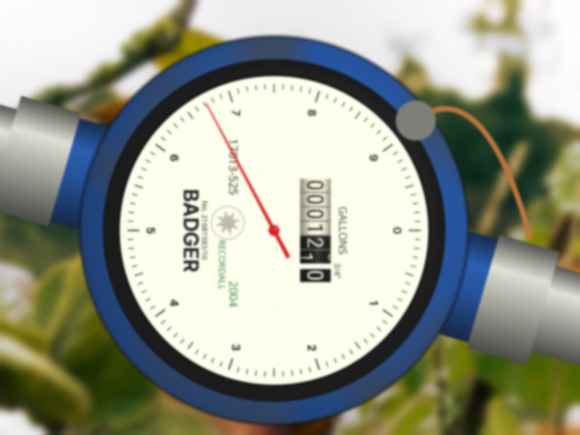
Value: 1206.7 gal
